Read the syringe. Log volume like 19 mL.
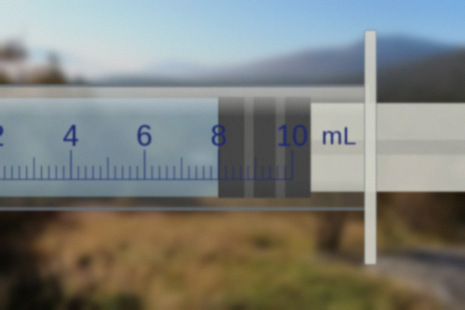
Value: 8 mL
